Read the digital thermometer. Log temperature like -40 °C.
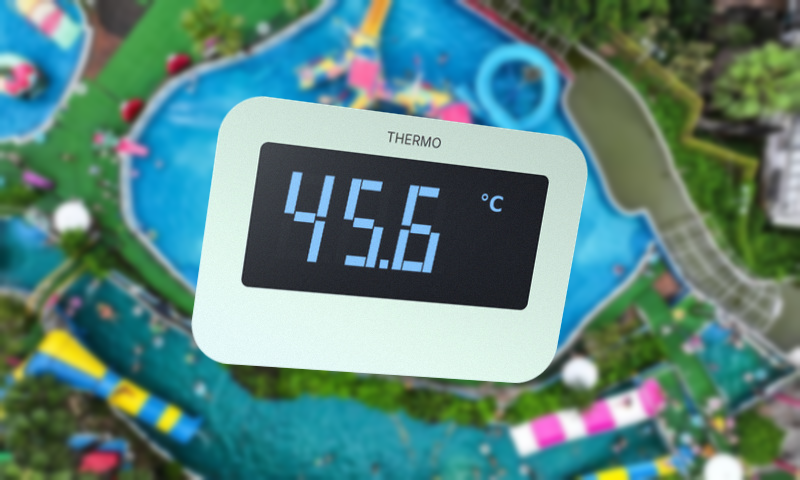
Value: 45.6 °C
